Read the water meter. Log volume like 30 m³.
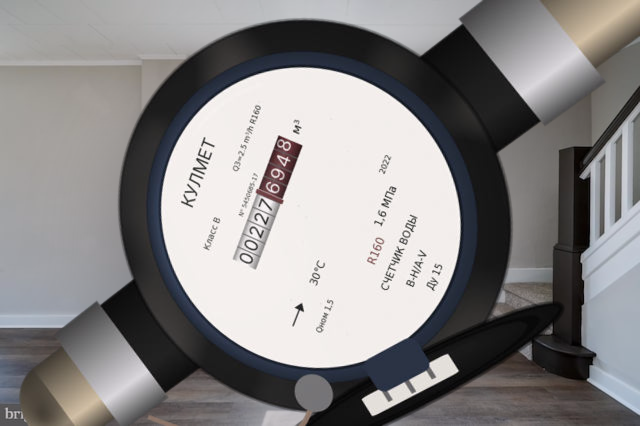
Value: 227.6948 m³
